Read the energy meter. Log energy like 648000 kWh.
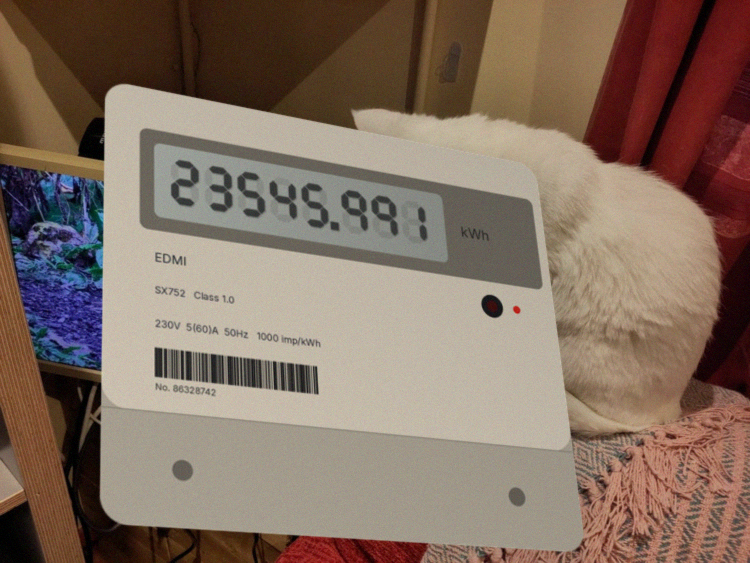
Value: 23545.991 kWh
